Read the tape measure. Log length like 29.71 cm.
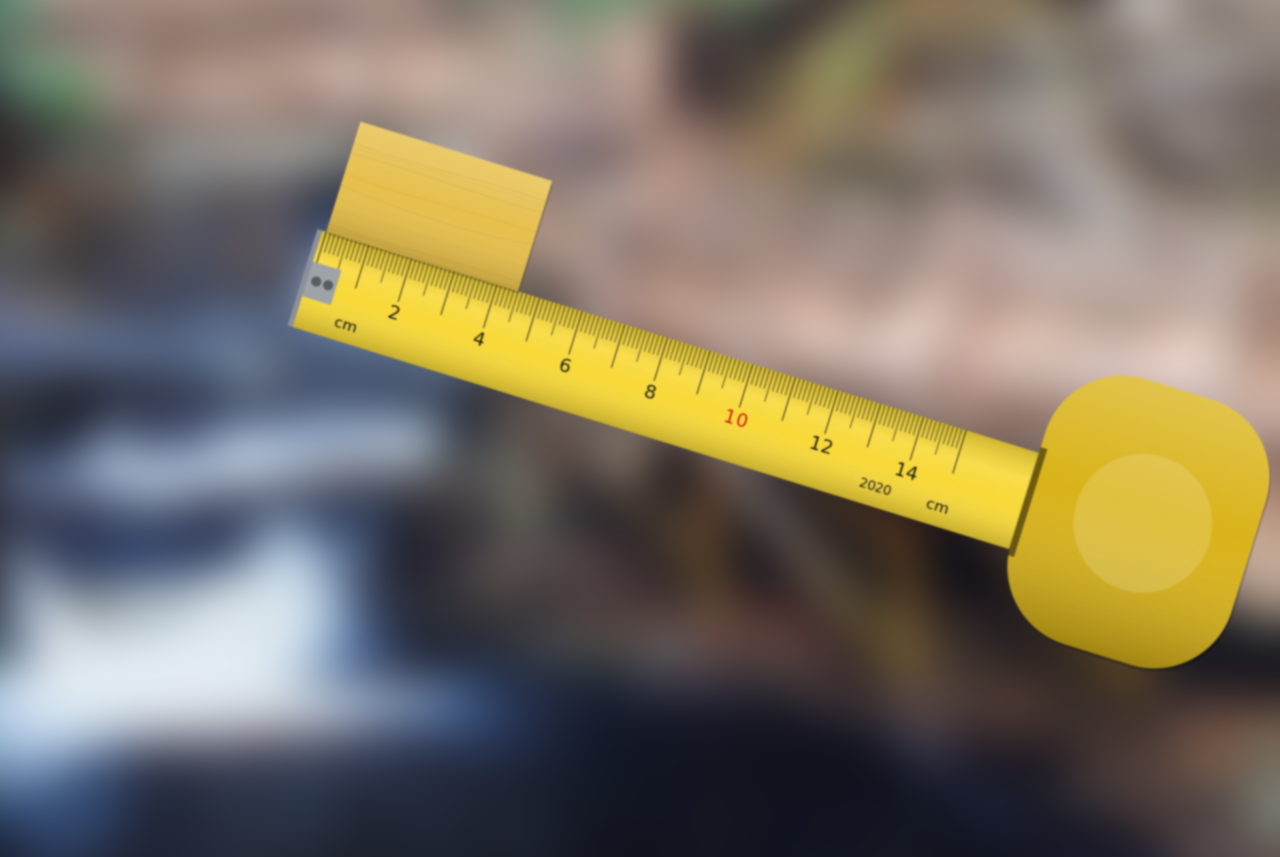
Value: 4.5 cm
